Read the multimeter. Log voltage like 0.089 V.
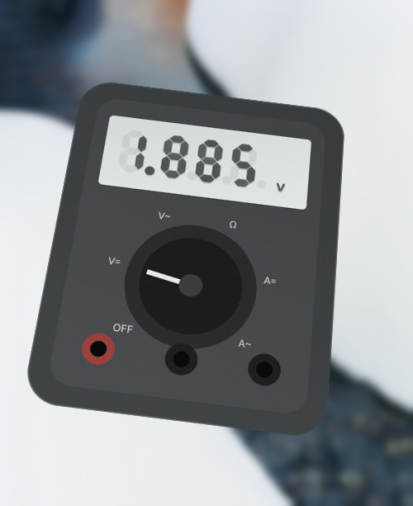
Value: 1.885 V
